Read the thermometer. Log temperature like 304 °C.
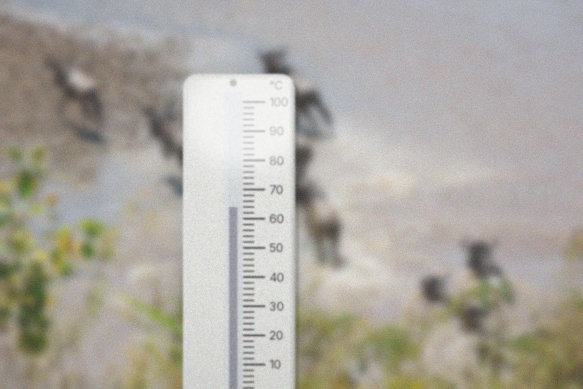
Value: 64 °C
